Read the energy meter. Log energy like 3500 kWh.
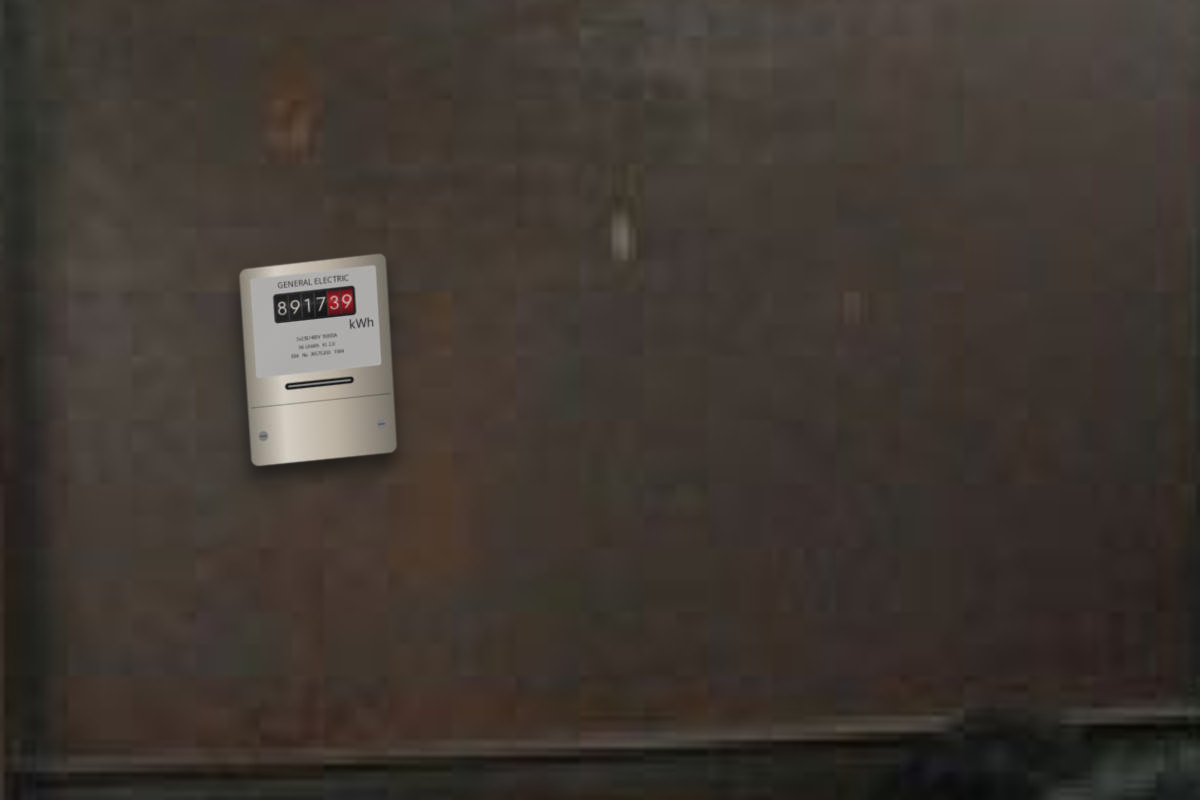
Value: 8917.39 kWh
